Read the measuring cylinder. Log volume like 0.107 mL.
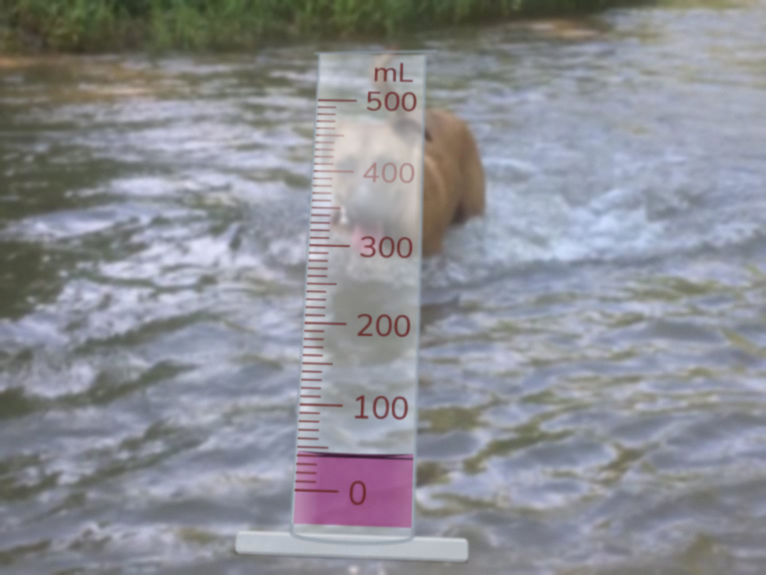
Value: 40 mL
